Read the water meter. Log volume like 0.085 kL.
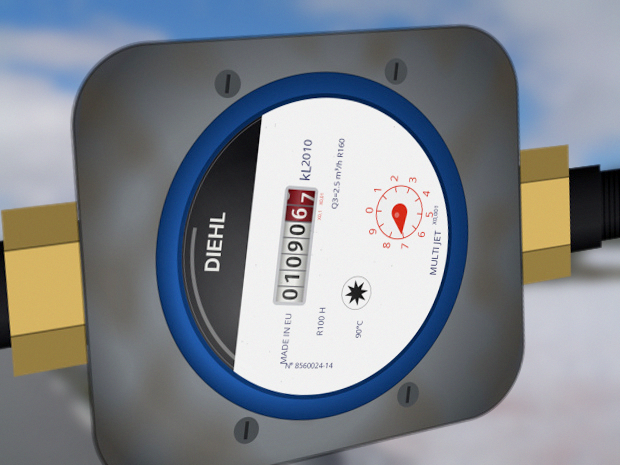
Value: 1090.667 kL
